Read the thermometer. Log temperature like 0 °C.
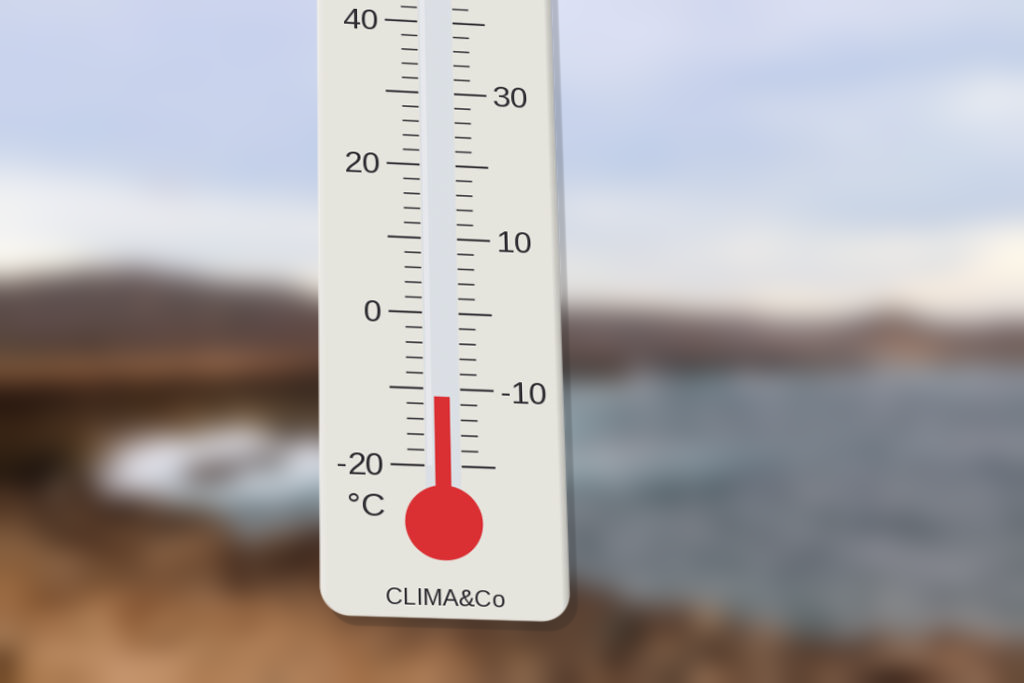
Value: -11 °C
